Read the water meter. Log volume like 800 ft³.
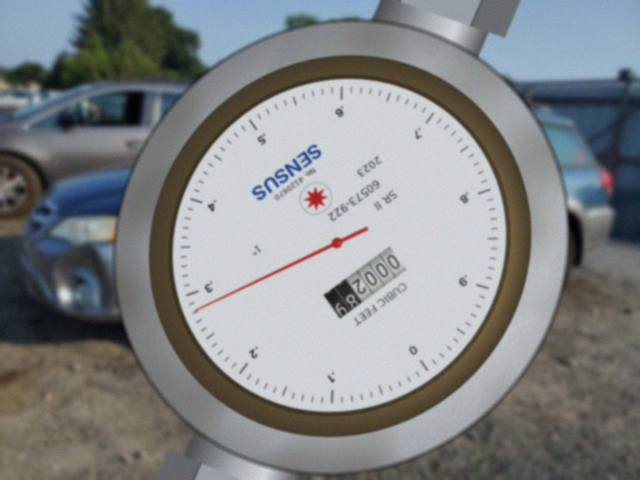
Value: 289.28 ft³
